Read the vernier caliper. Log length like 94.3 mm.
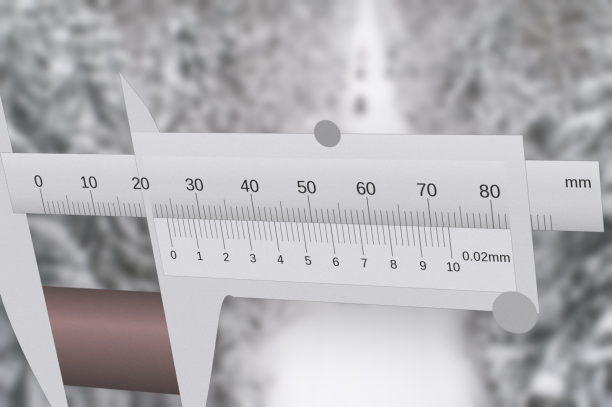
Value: 23.8 mm
